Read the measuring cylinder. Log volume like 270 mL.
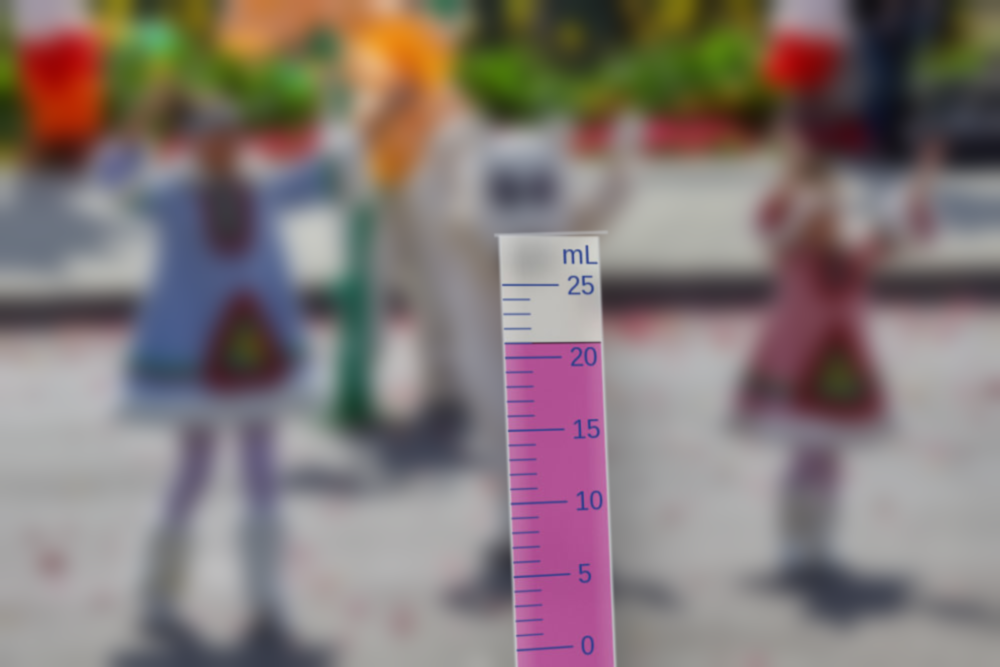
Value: 21 mL
